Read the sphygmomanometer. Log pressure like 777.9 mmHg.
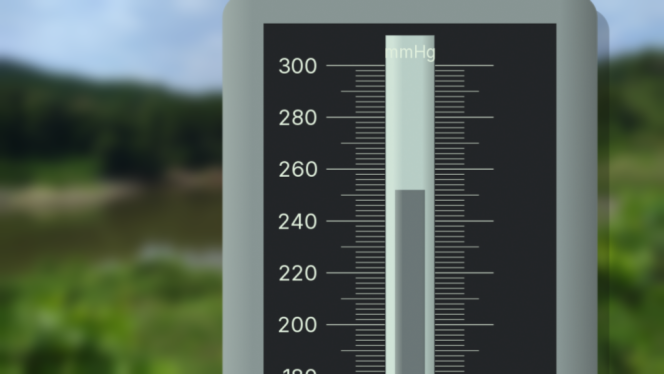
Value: 252 mmHg
